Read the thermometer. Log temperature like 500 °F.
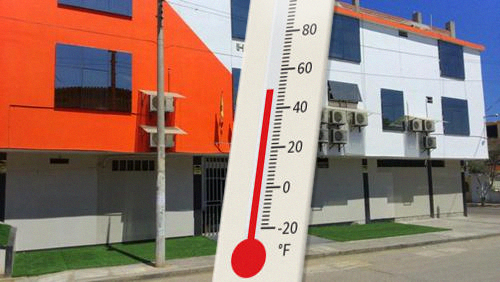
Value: 50 °F
